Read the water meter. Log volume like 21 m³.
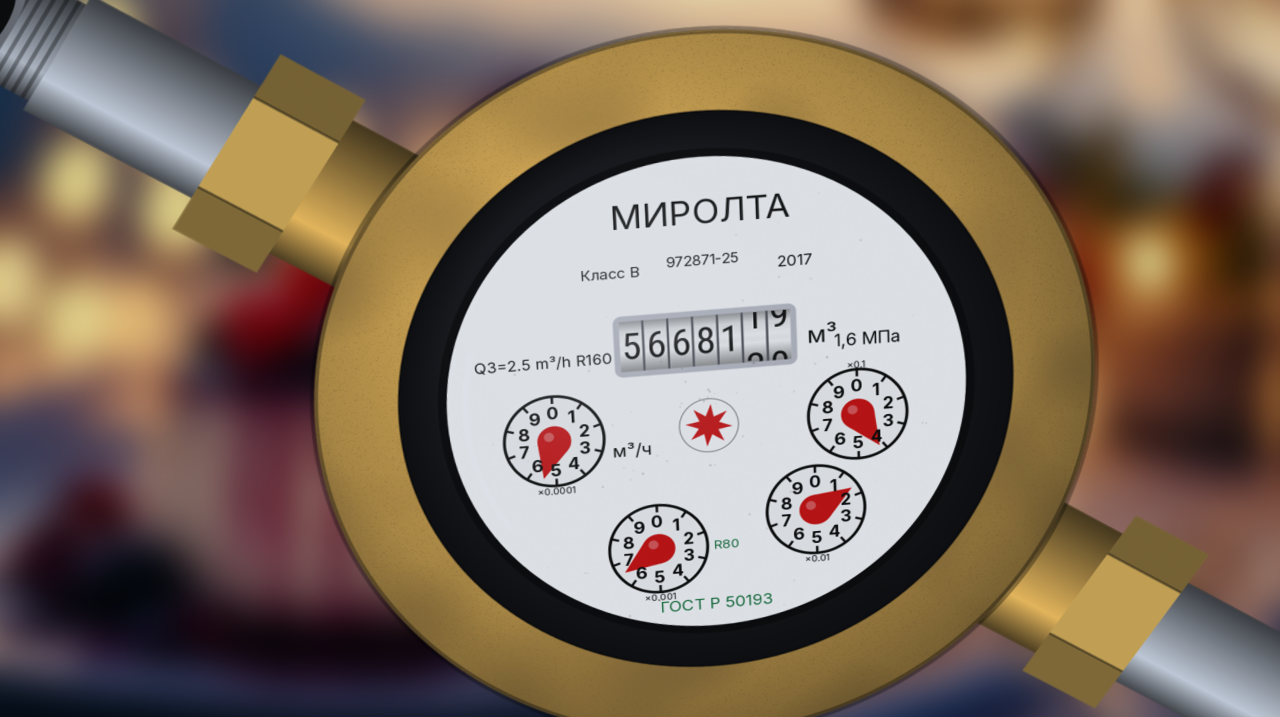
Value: 5668119.4165 m³
